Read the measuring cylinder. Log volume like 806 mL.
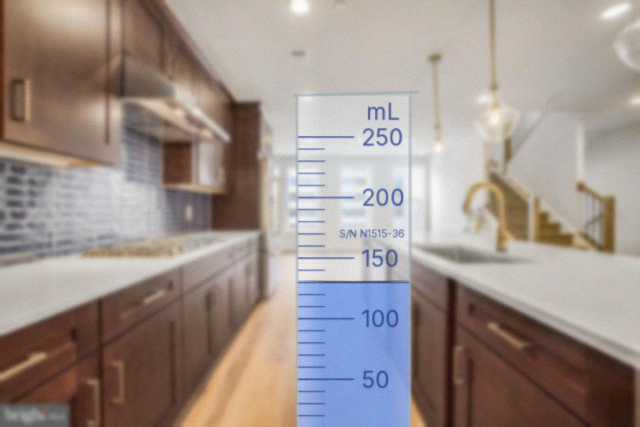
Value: 130 mL
